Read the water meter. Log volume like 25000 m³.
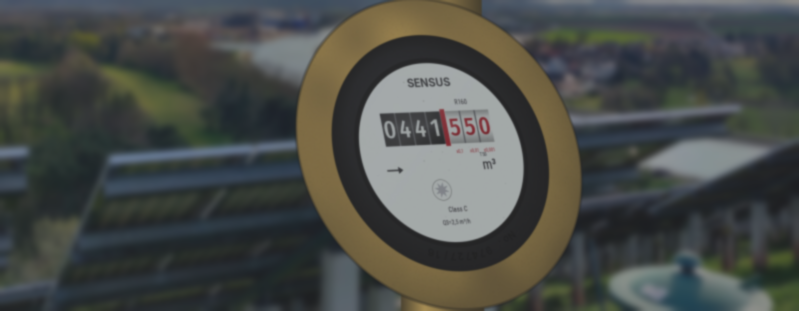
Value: 441.550 m³
